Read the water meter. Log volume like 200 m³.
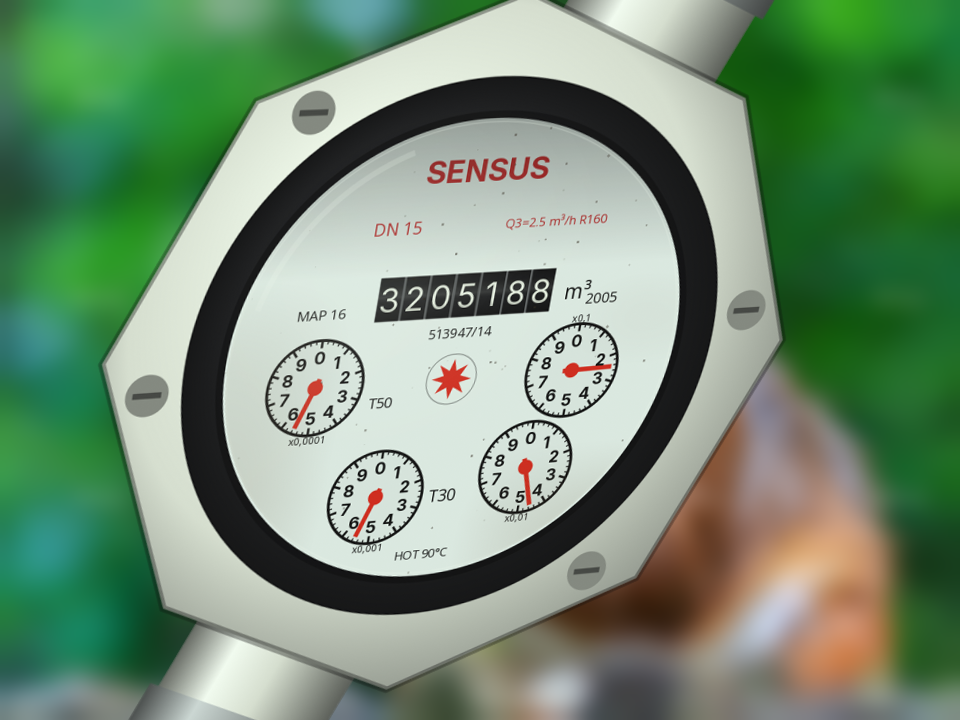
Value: 3205188.2455 m³
